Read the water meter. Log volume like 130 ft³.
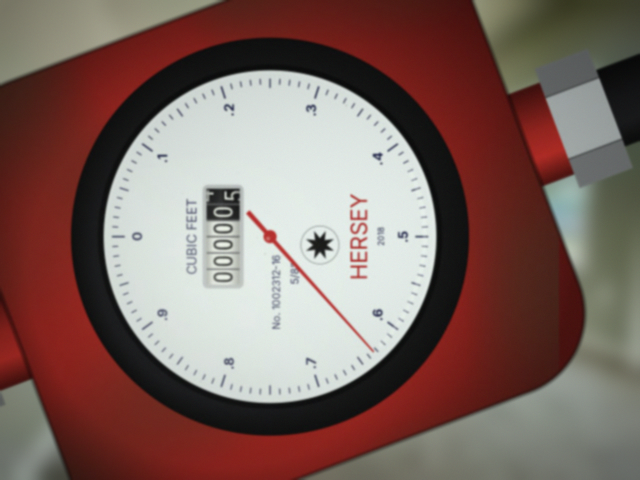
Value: 4.63 ft³
